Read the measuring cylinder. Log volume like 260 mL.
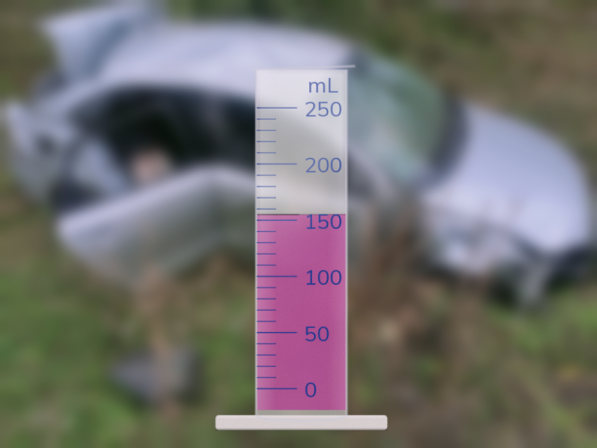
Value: 155 mL
